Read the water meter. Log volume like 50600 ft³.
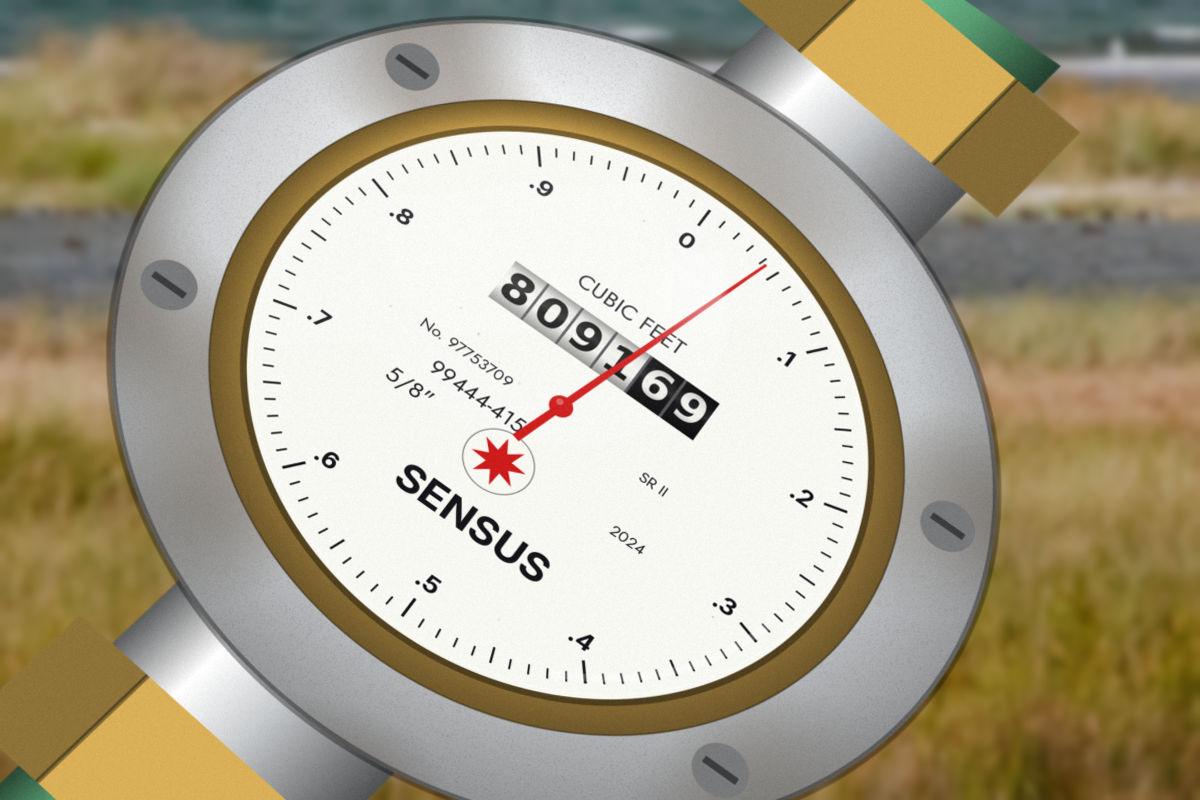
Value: 809169.04 ft³
